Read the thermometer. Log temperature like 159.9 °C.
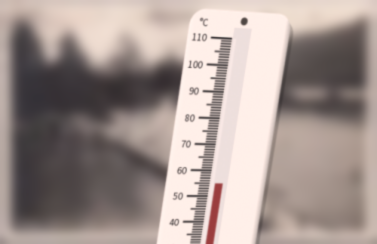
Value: 55 °C
